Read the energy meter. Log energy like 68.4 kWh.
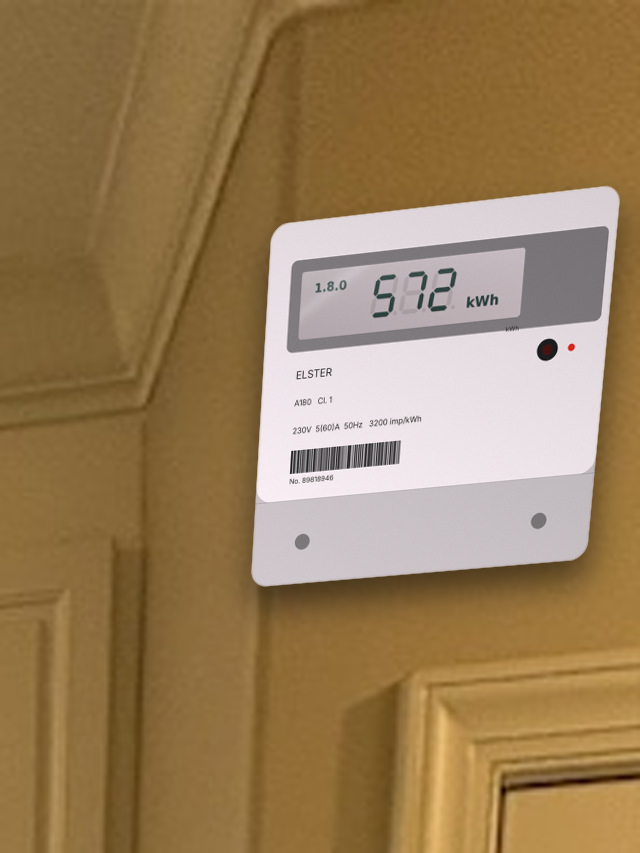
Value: 572 kWh
